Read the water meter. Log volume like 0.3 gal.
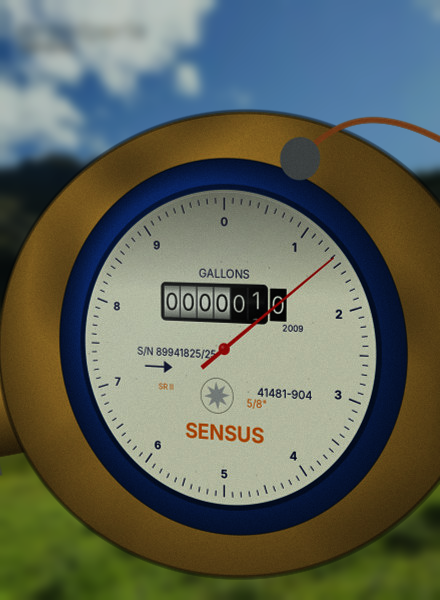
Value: 11.4 gal
